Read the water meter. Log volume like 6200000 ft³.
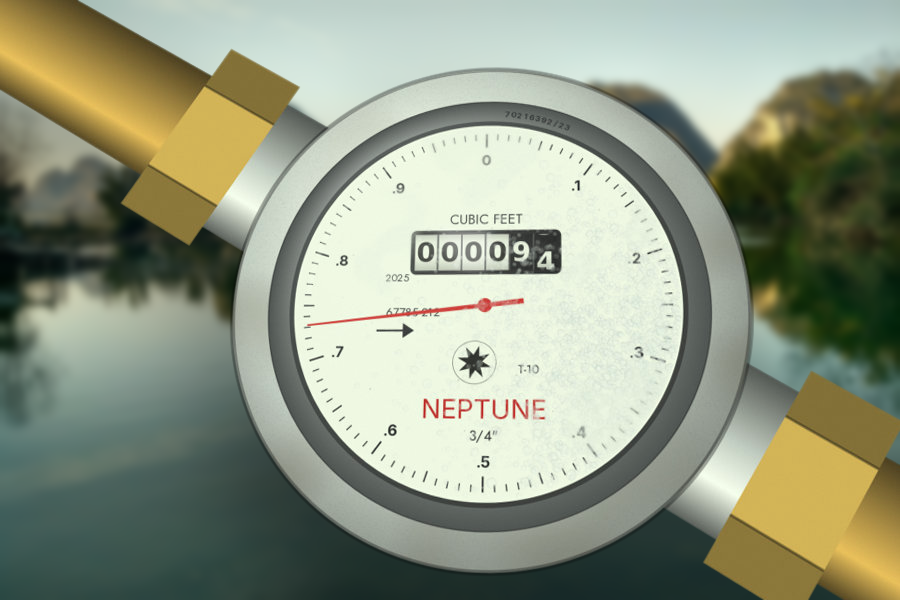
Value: 93.73 ft³
